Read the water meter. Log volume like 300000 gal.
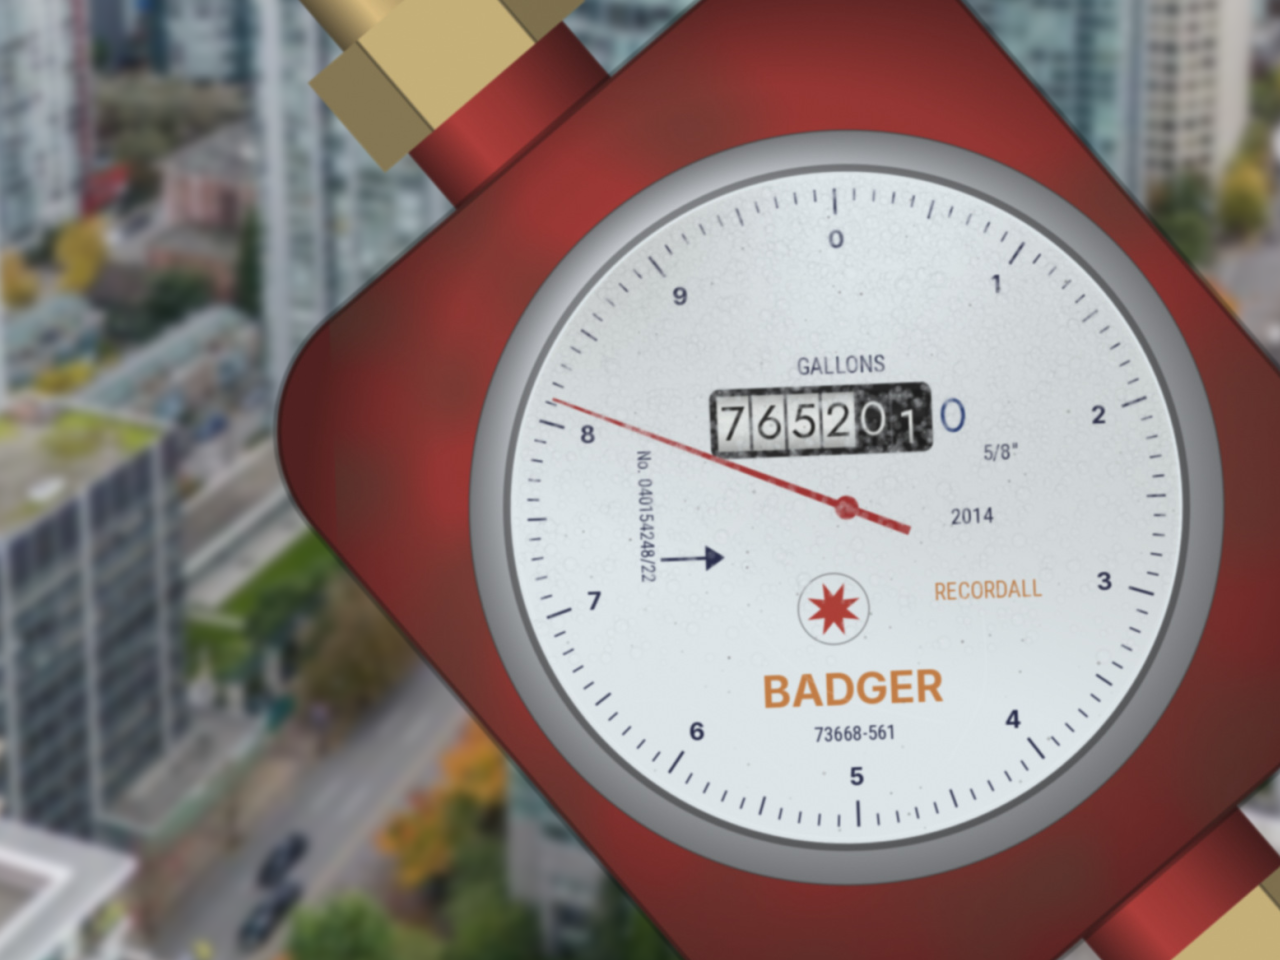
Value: 7652008.1 gal
